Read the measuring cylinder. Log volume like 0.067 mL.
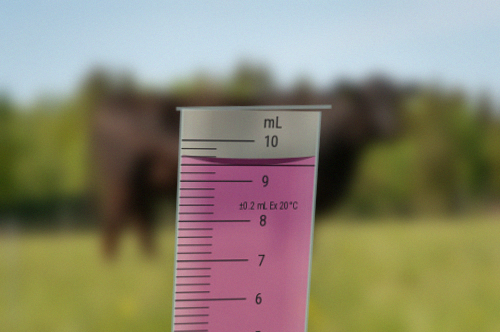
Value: 9.4 mL
